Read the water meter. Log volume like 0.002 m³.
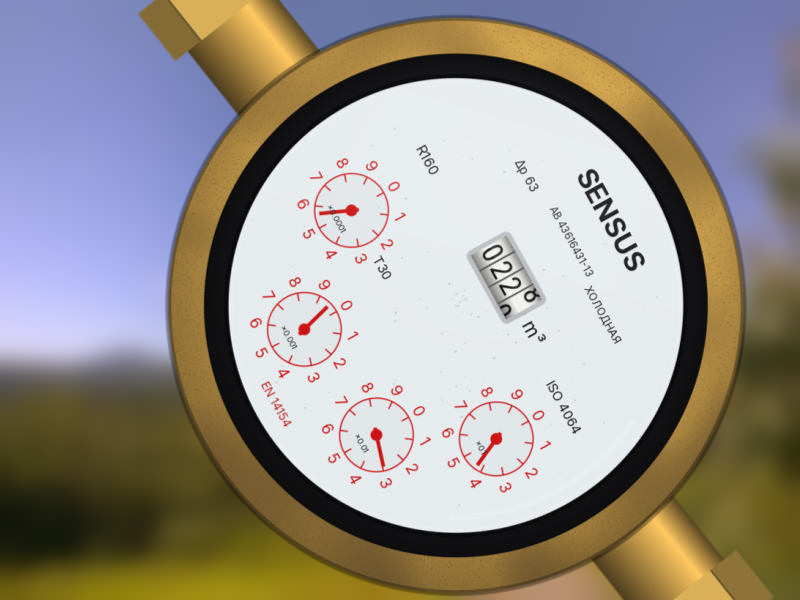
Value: 228.4295 m³
